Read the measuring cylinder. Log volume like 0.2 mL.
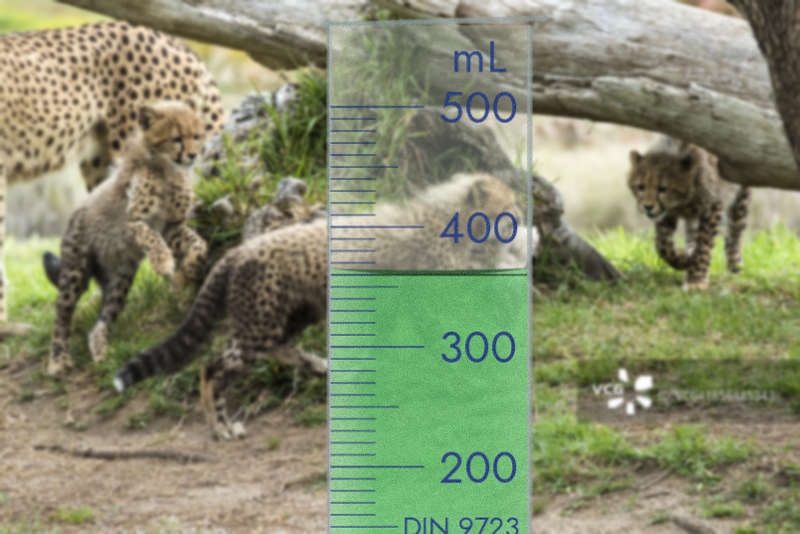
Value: 360 mL
